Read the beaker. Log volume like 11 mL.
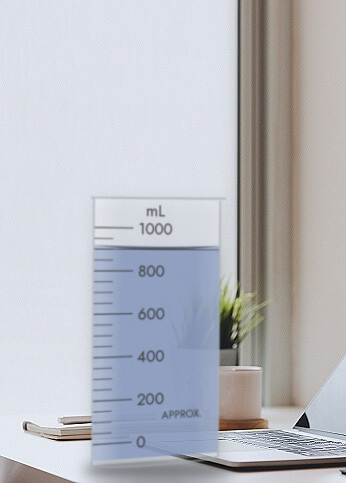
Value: 900 mL
